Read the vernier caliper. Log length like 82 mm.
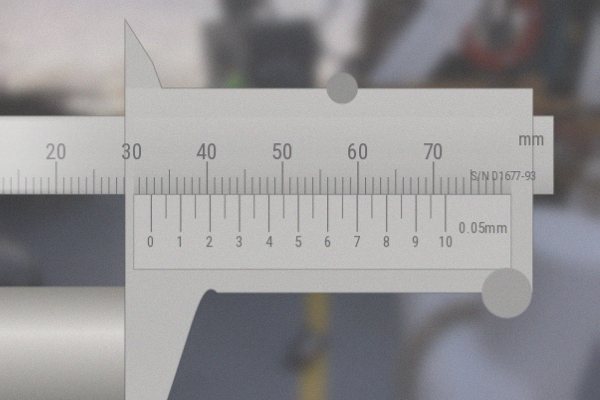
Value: 32.6 mm
